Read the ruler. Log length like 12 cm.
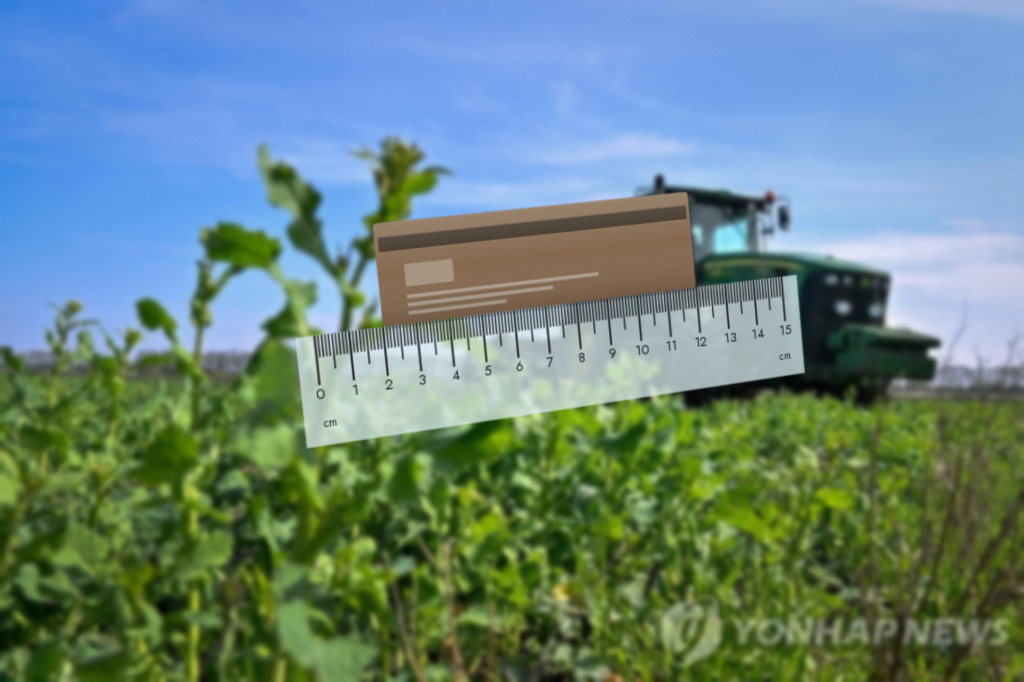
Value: 10 cm
